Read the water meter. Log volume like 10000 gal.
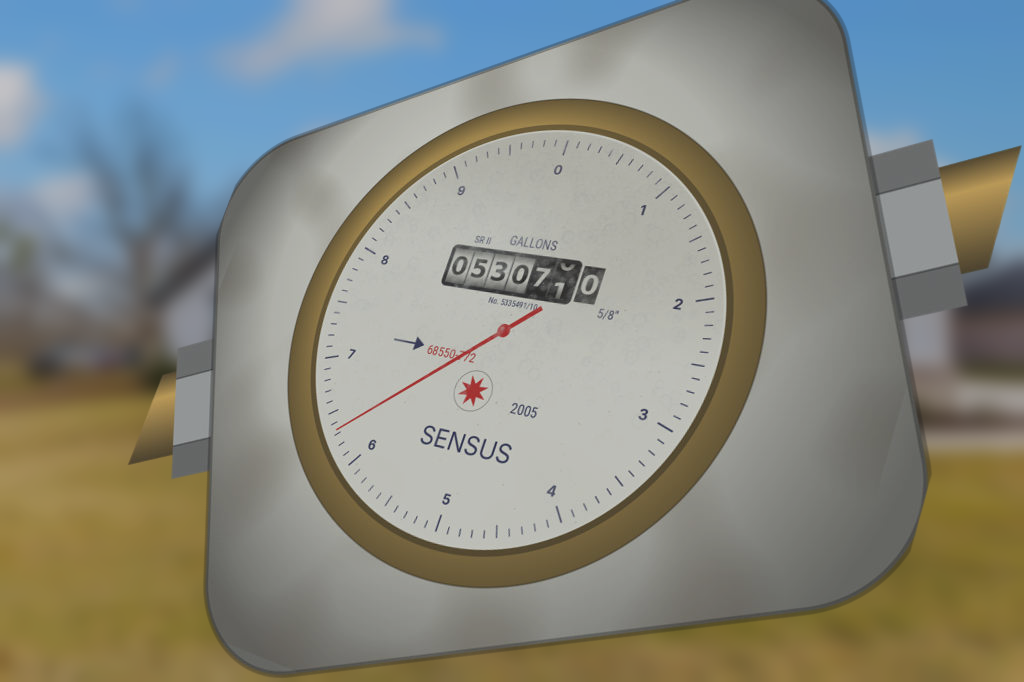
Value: 530706.3 gal
